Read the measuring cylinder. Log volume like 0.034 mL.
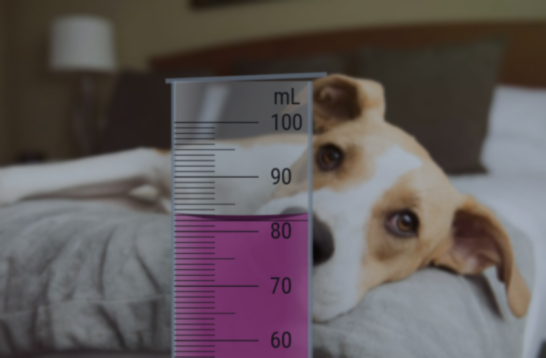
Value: 82 mL
